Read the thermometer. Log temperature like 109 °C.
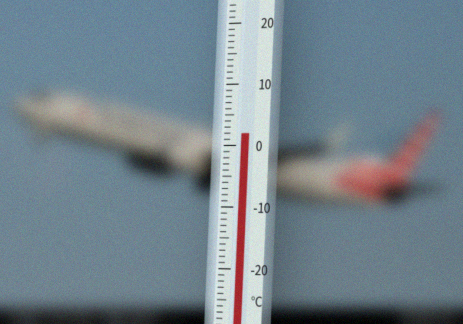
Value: 2 °C
